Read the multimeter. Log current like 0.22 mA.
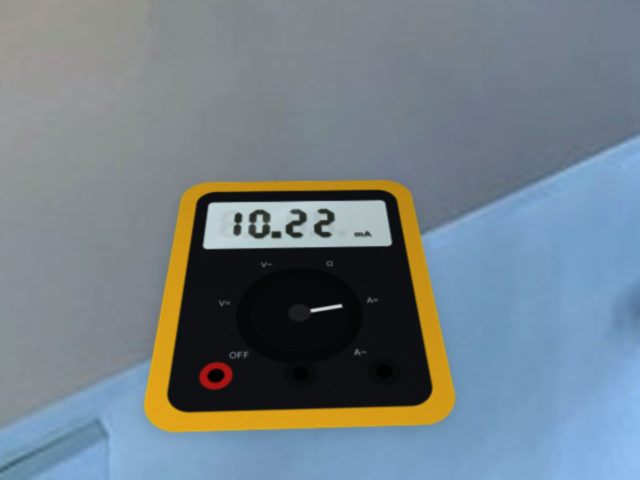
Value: 10.22 mA
